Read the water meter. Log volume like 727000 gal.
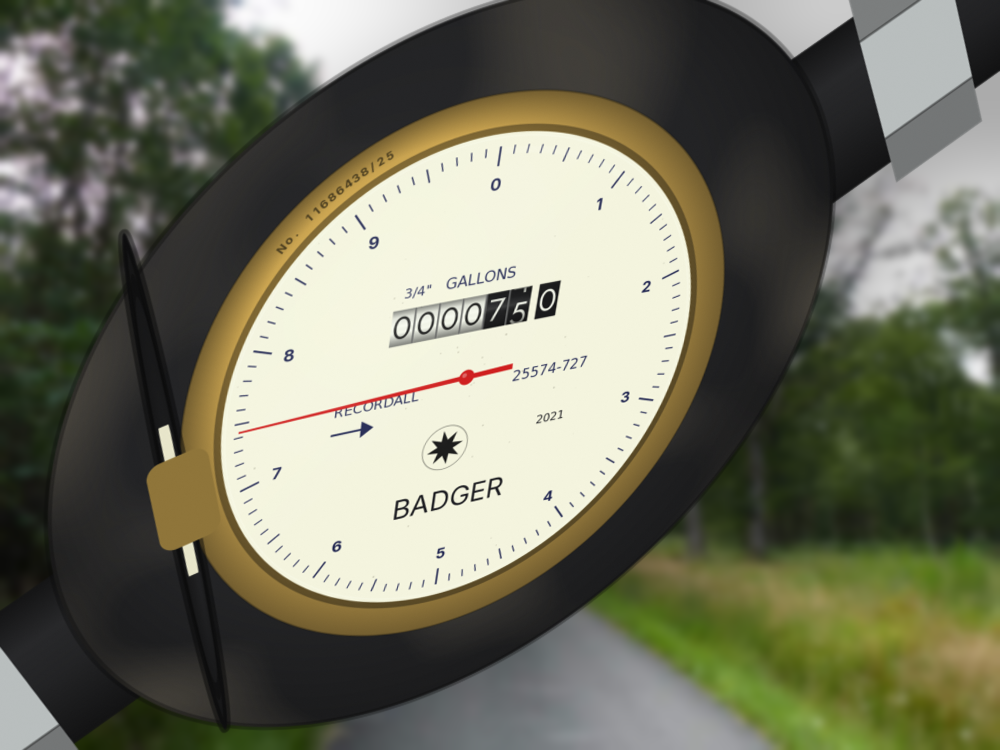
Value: 747.4 gal
